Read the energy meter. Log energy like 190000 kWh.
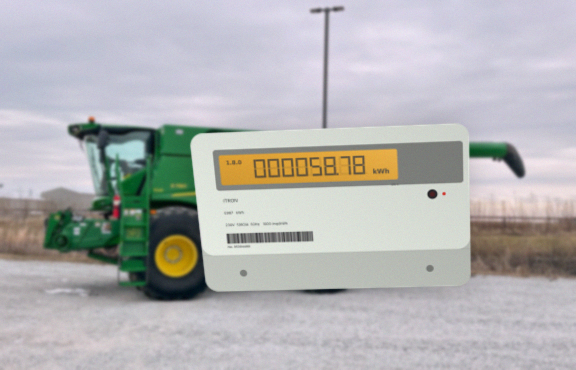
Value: 58.78 kWh
